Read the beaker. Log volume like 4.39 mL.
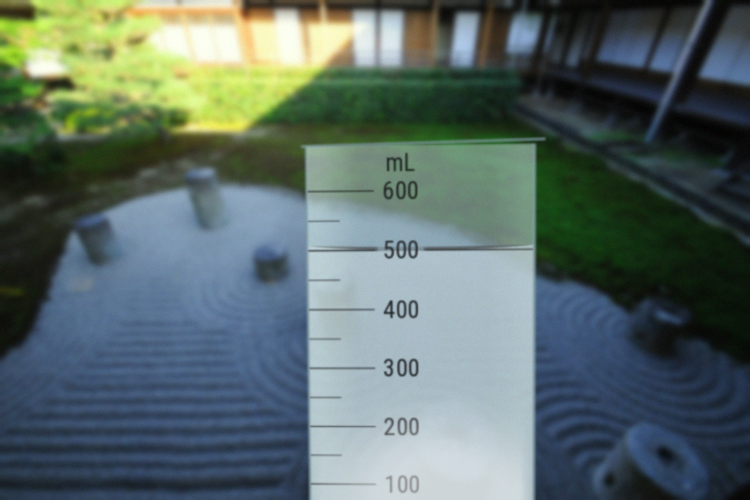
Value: 500 mL
